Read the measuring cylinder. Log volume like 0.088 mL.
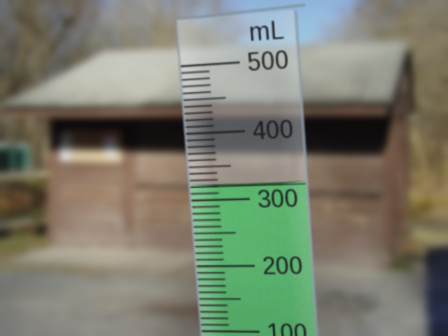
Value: 320 mL
